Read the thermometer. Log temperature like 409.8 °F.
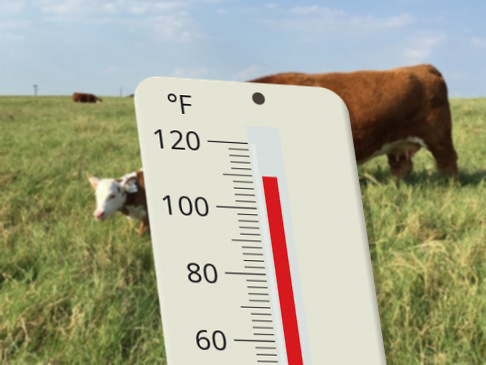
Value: 110 °F
